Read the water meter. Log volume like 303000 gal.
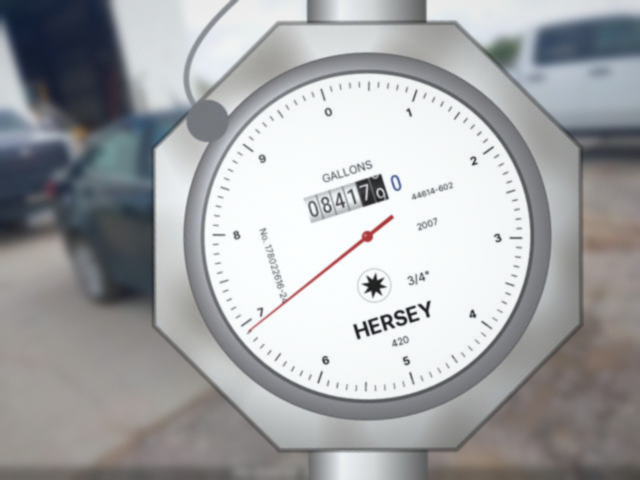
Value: 841786.9 gal
